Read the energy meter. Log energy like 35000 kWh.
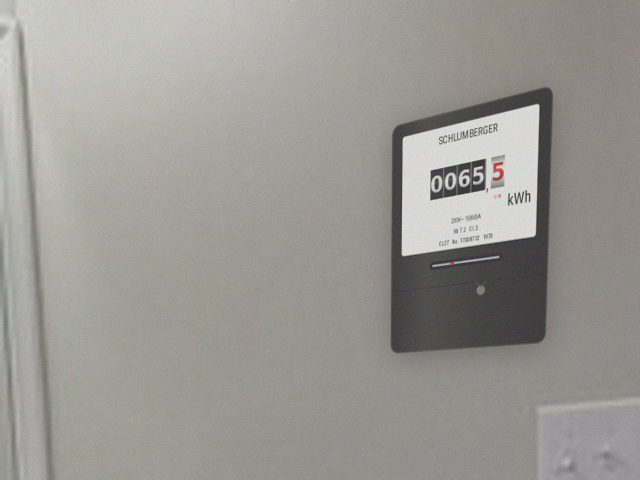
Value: 65.5 kWh
